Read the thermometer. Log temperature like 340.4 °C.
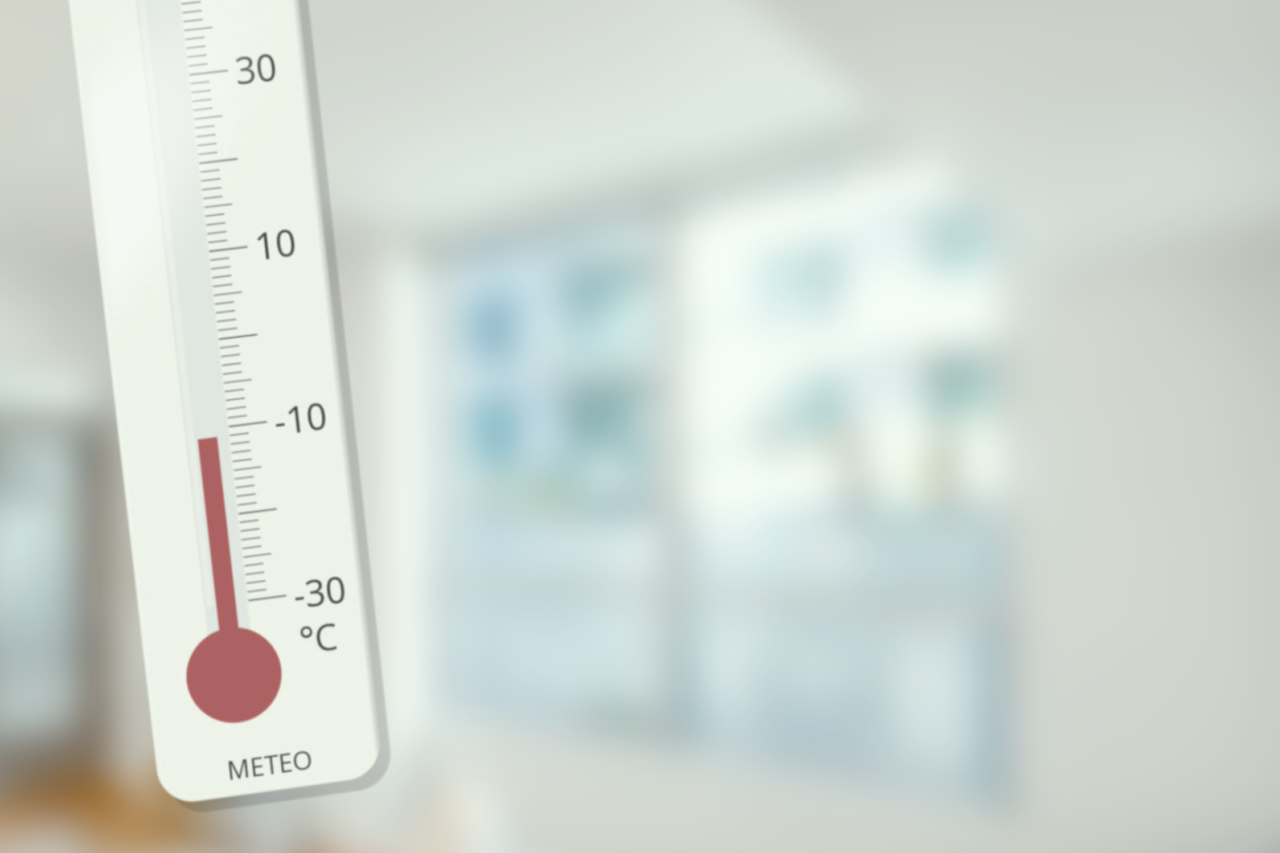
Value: -11 °C
